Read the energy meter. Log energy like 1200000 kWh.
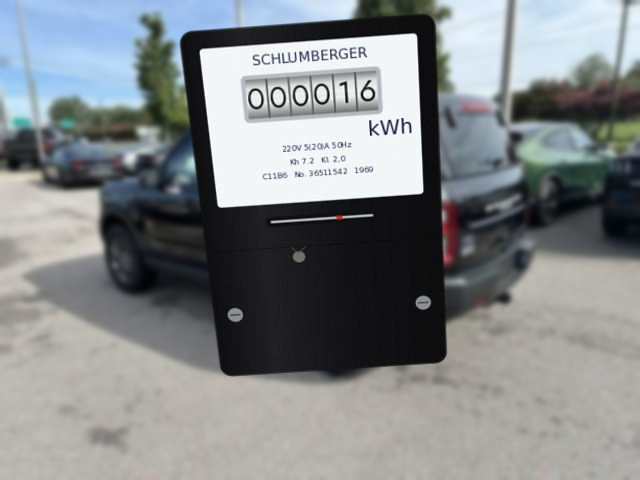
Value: 16 kWh
